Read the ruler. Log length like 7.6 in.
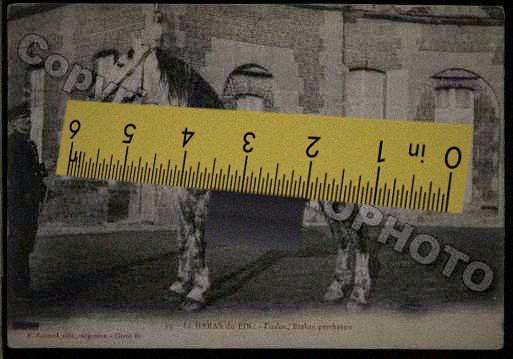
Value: 1.5 in
